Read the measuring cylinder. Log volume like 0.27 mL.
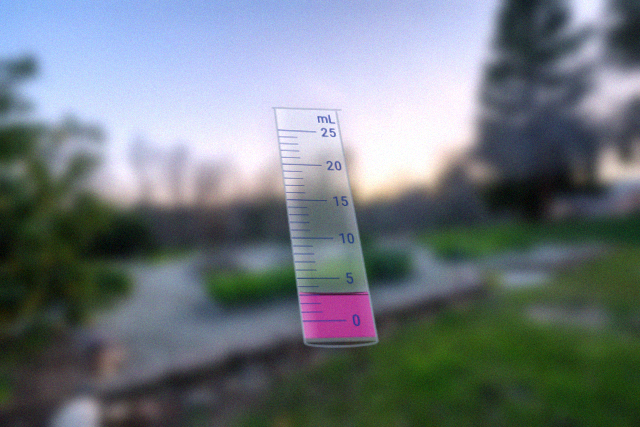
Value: 3 mL
